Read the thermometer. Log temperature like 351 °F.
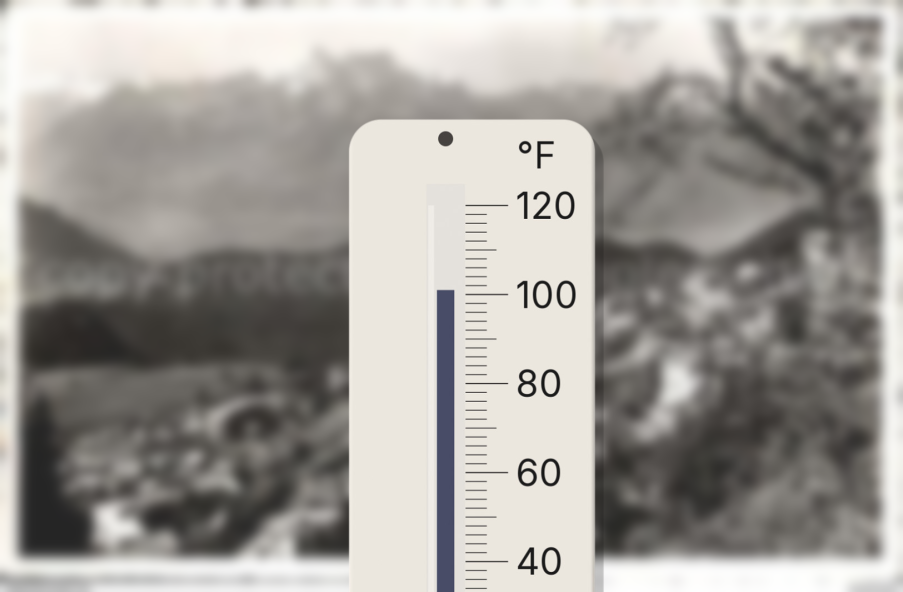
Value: 101 °F
